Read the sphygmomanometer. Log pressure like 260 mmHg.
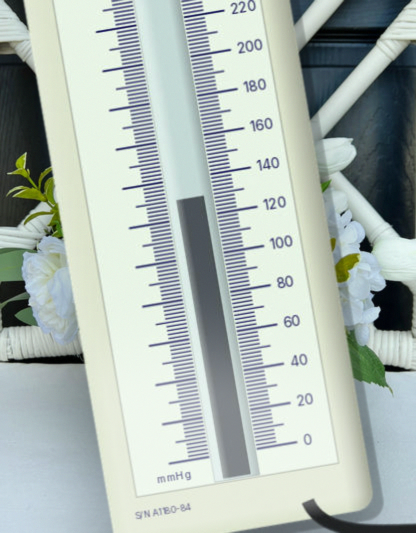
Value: 130 mmHg
